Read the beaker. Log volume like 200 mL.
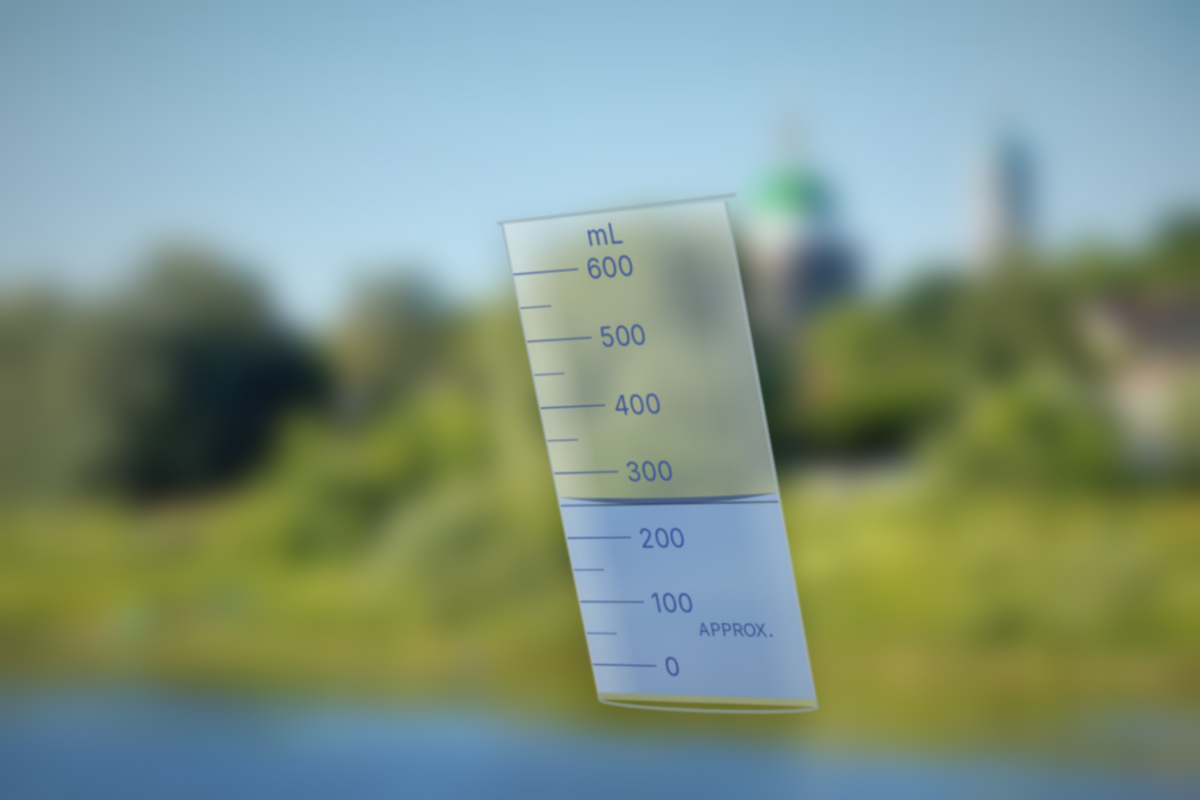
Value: 250 mL
